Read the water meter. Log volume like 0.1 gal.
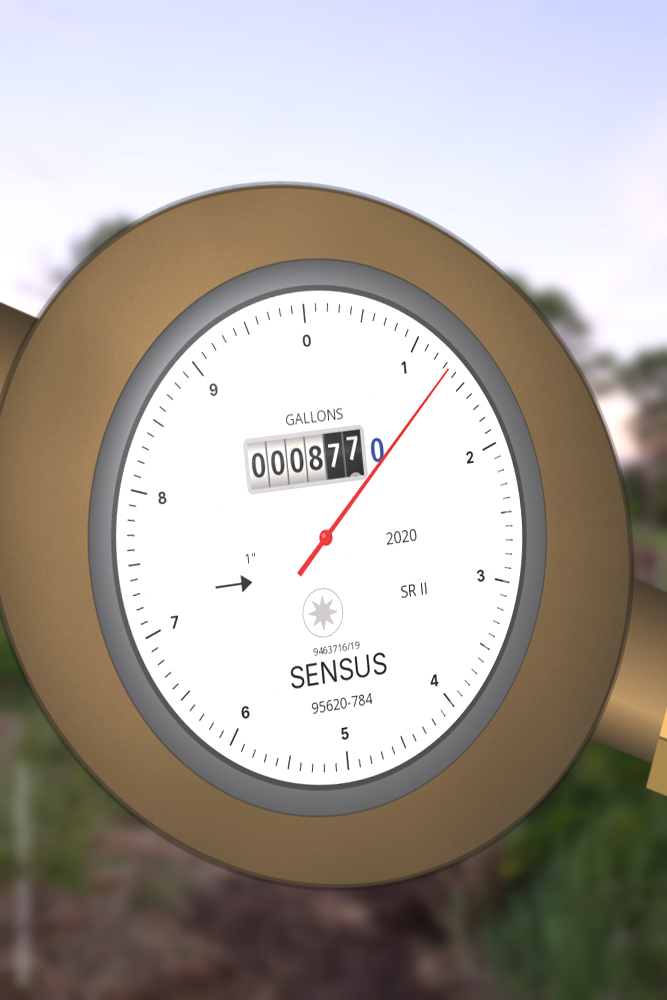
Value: 8771.3 gal
